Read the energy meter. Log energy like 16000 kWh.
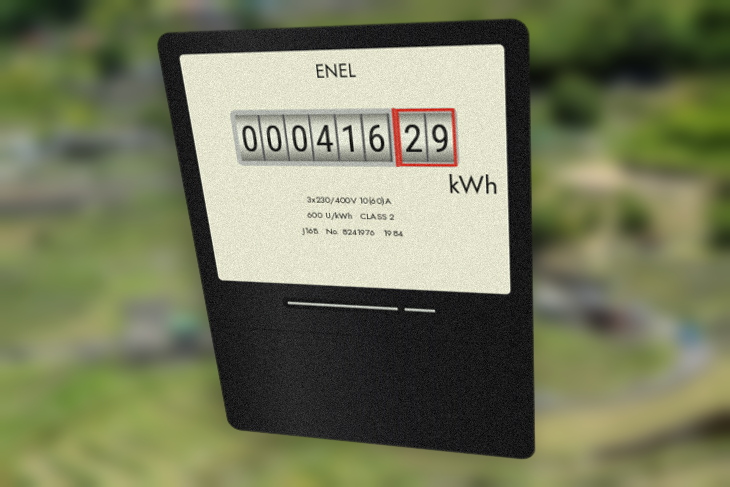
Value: 416.29 kWh
